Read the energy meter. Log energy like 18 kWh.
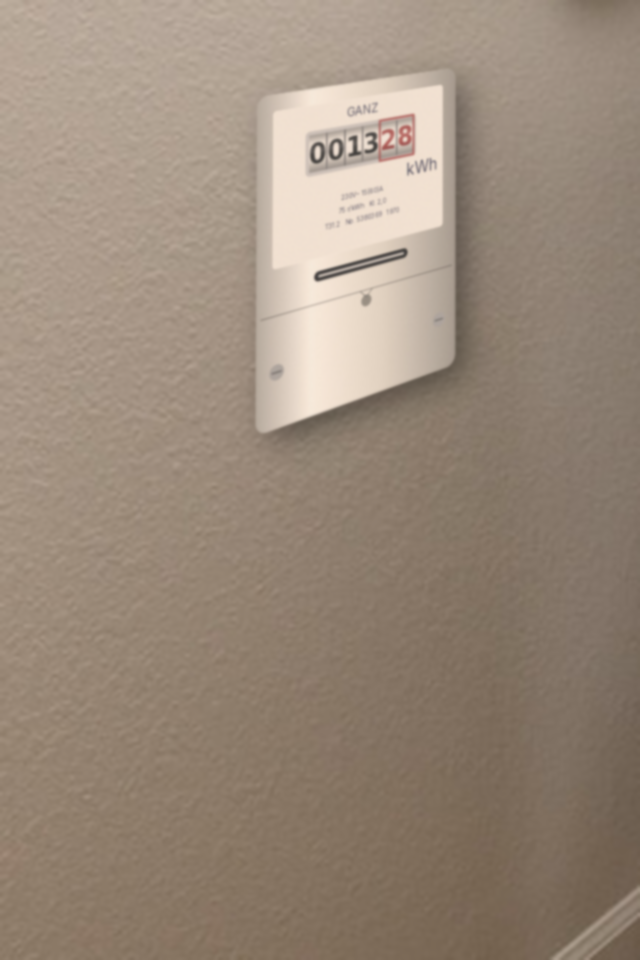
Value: 13.28 kWh
